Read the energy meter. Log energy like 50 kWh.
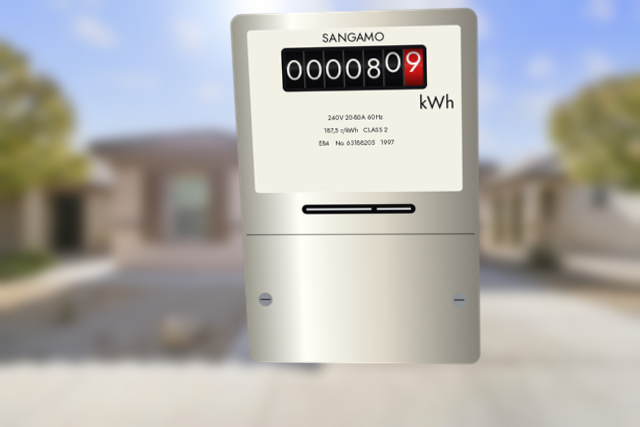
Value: 80.9 kWh
